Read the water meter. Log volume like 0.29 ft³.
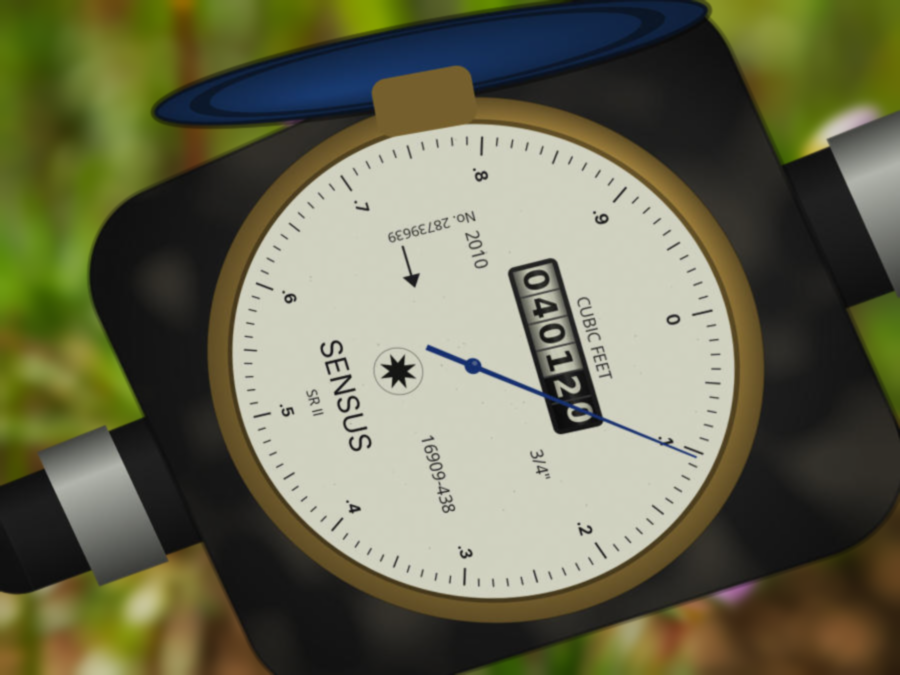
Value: 40120.10 ft³
